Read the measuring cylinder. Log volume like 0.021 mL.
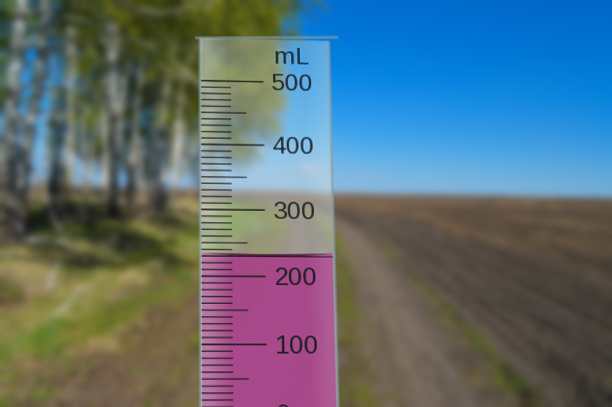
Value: 230 mL
